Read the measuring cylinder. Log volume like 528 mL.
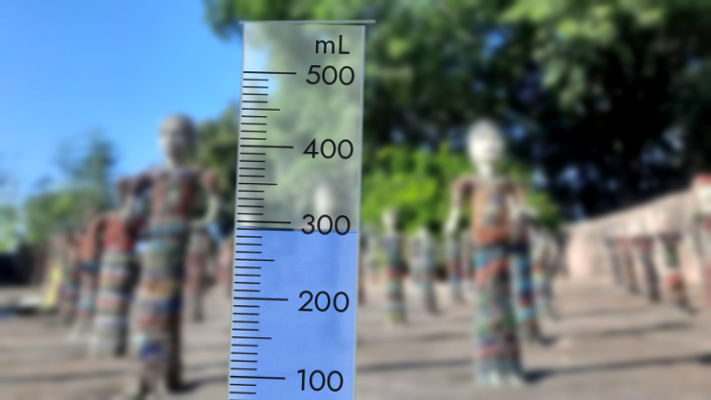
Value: 290 mL
